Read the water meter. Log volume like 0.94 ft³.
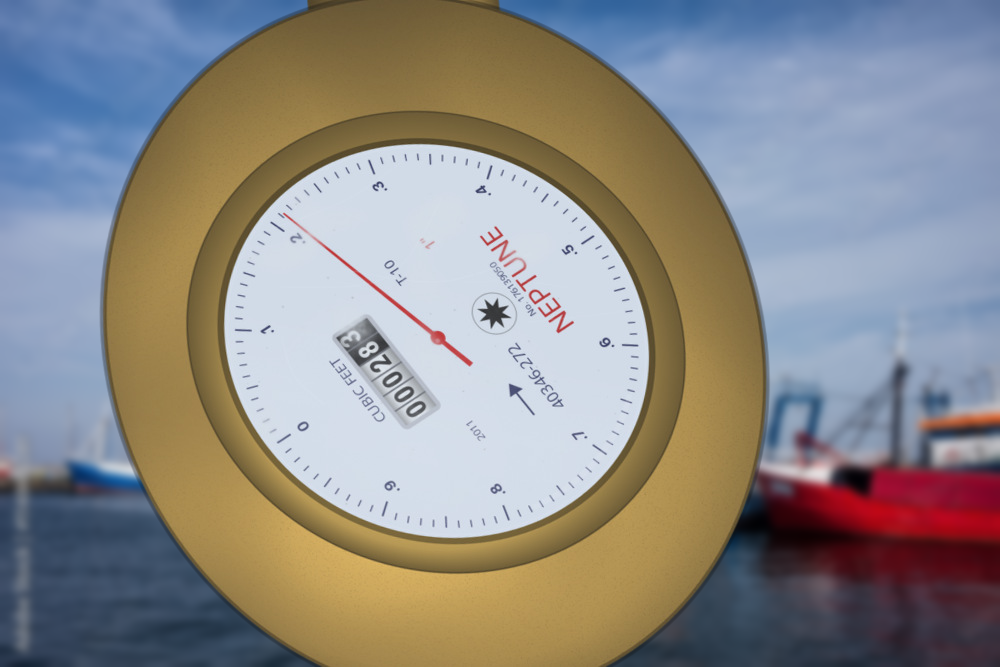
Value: 283.21 ft³
